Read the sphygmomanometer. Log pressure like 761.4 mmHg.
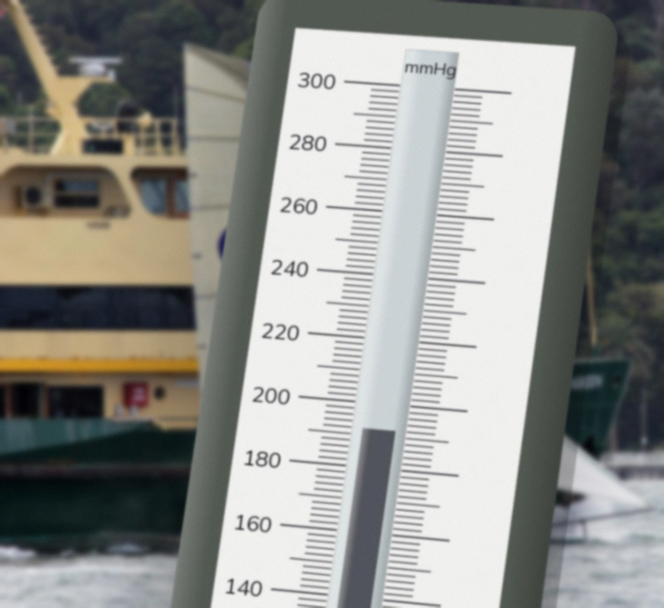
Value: 192 mmHg
